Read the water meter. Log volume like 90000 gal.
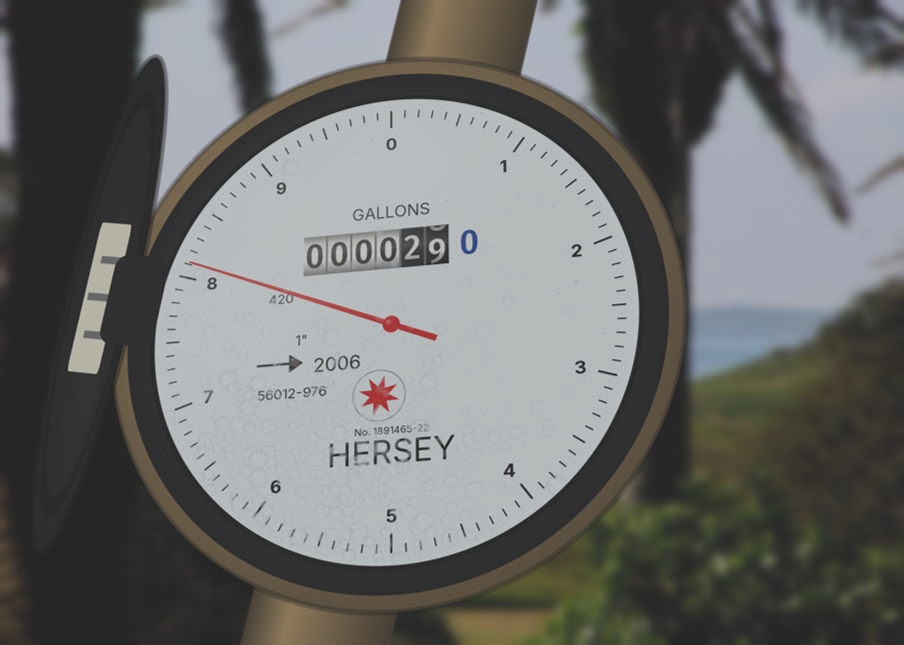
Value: 288.1 gal
